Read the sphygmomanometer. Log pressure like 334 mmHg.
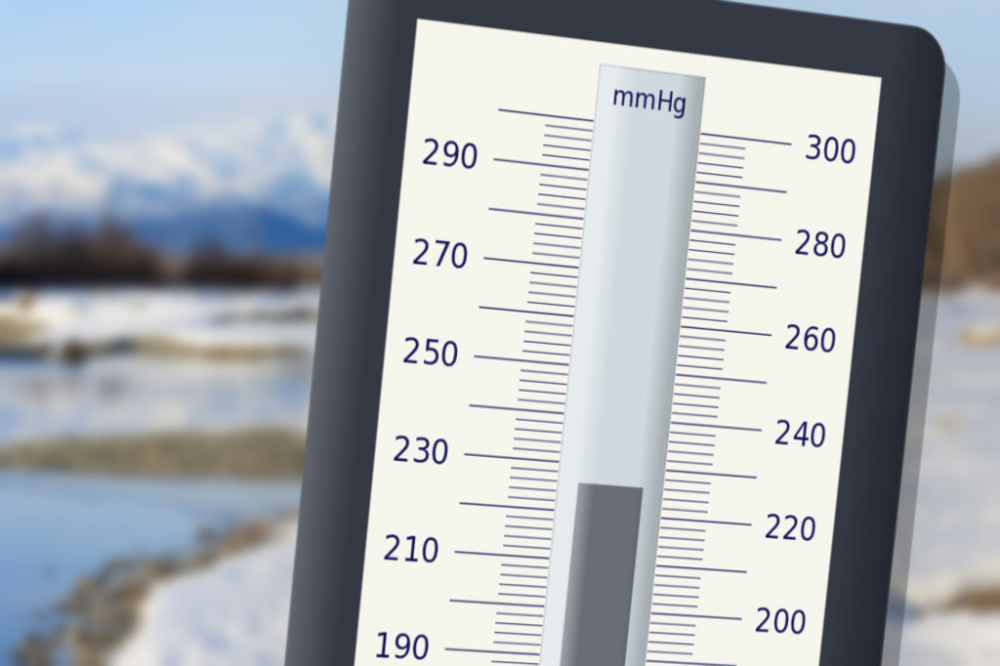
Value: 226 mmHg
